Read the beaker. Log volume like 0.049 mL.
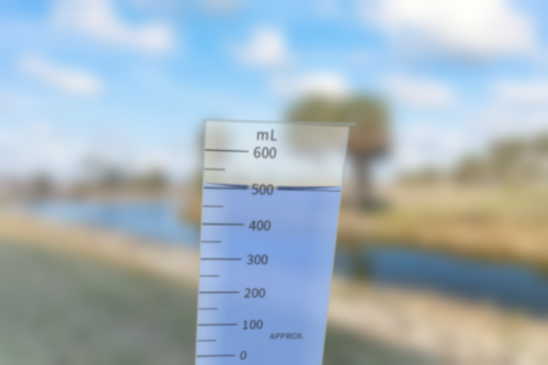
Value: 500 mL
